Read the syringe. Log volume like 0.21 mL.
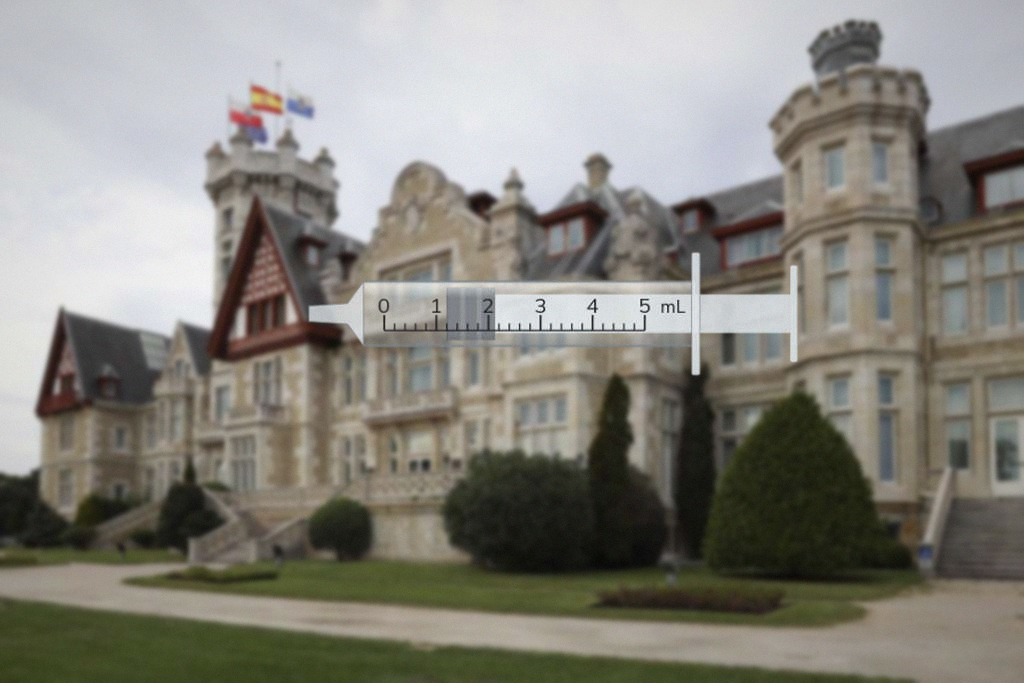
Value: 1.2 mL
